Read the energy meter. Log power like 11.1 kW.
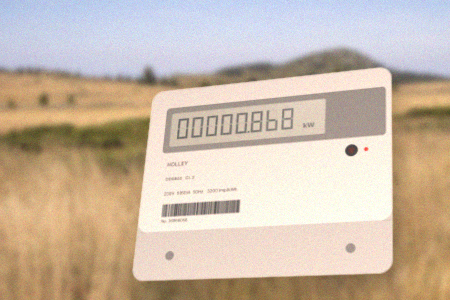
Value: 0.868 kW
